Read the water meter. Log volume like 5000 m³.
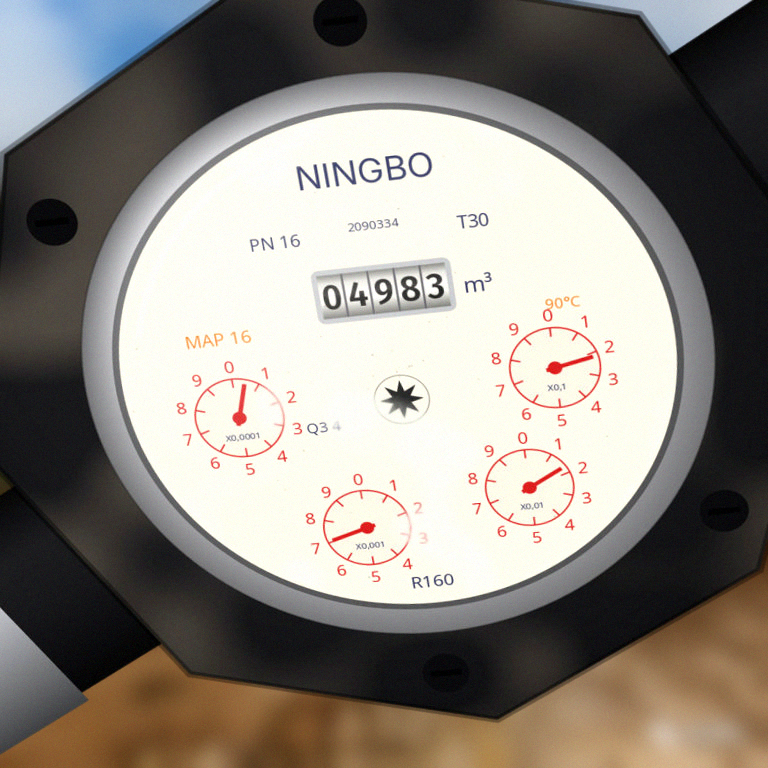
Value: 4983.2170 m³
